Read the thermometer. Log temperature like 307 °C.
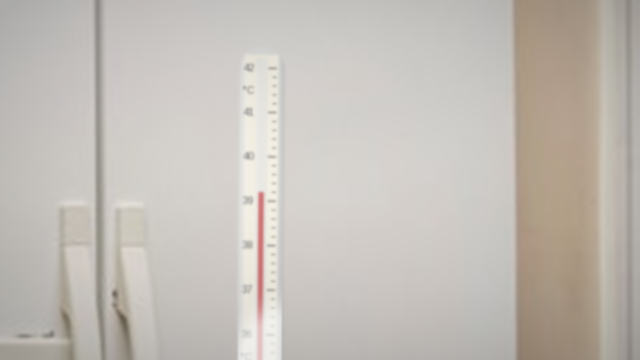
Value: 39.2 °C
